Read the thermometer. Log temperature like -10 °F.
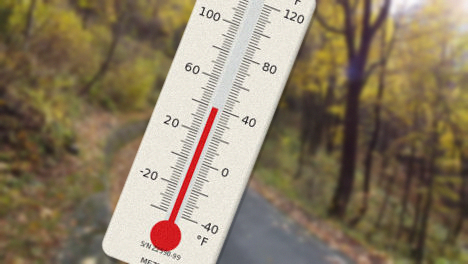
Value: 40 °F
